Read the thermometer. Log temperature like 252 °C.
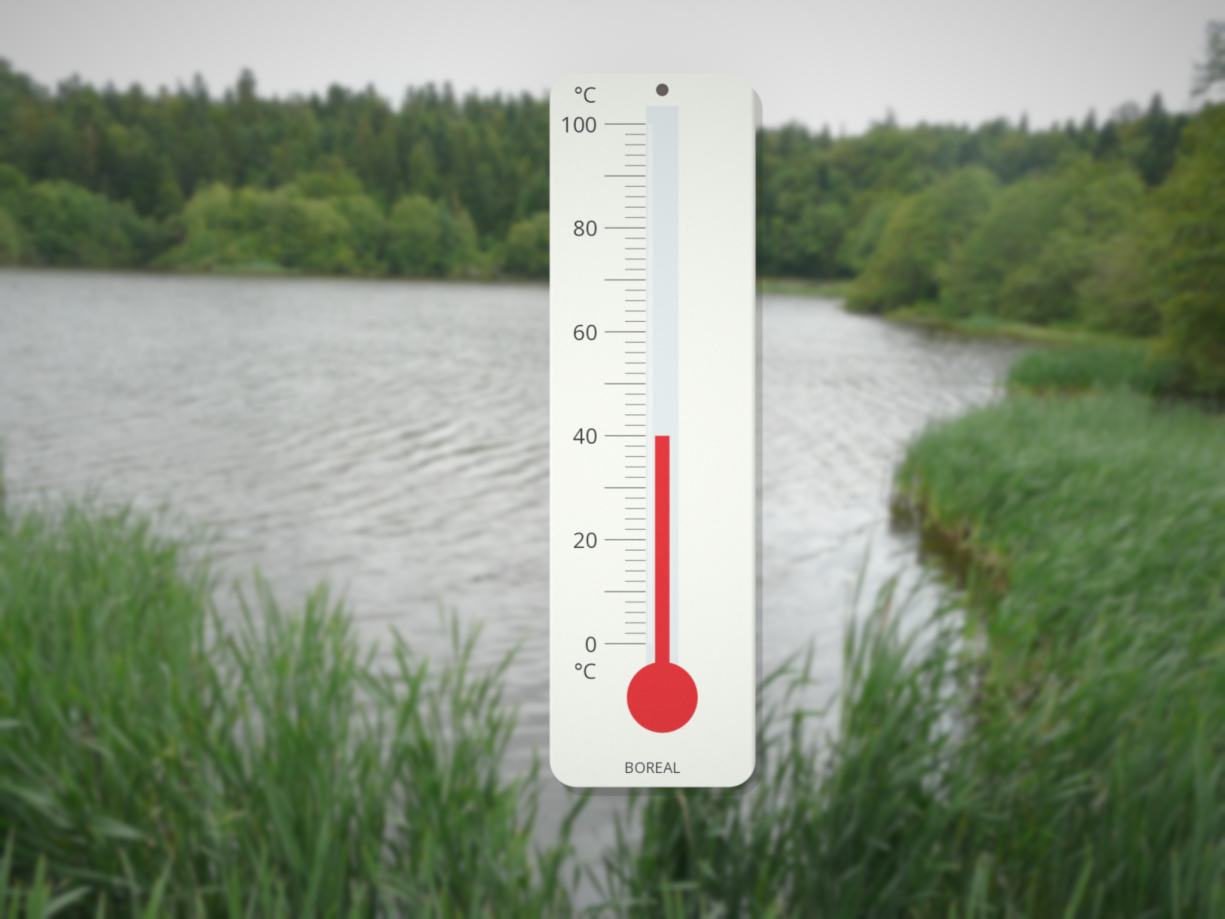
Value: 40 °C
